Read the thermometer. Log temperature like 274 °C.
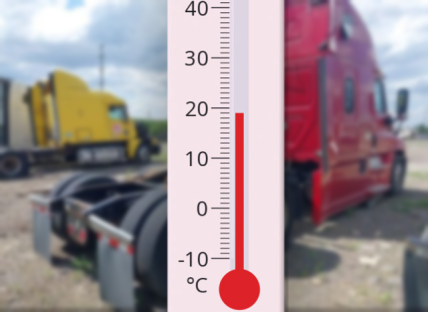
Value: 19 °C
